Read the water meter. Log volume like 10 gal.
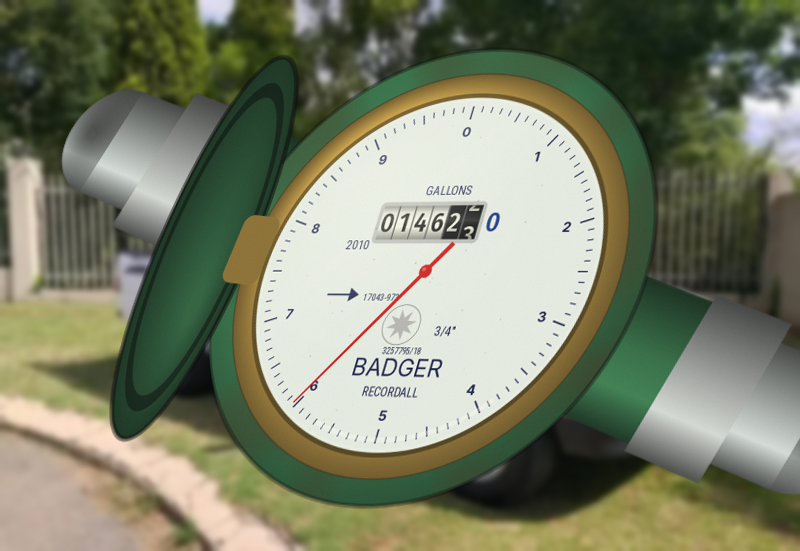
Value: 146226.0 gal
